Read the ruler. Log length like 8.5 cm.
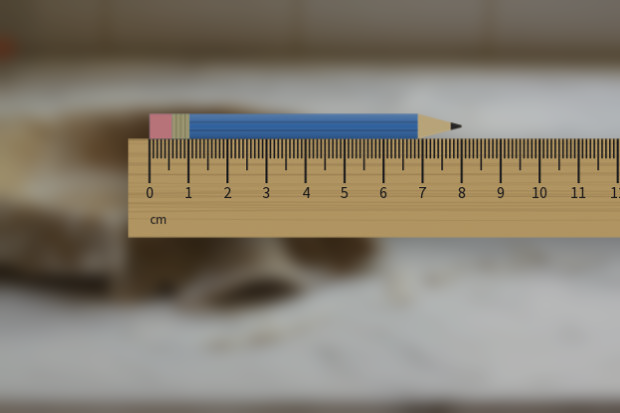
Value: 8 cm
